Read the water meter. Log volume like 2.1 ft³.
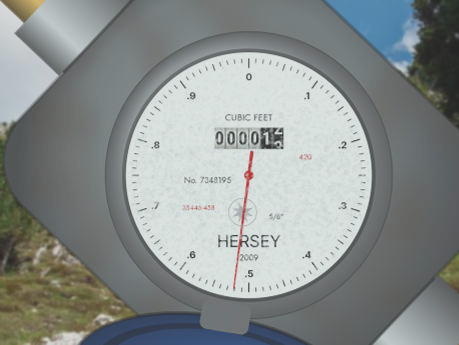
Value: 12.52 ft³
